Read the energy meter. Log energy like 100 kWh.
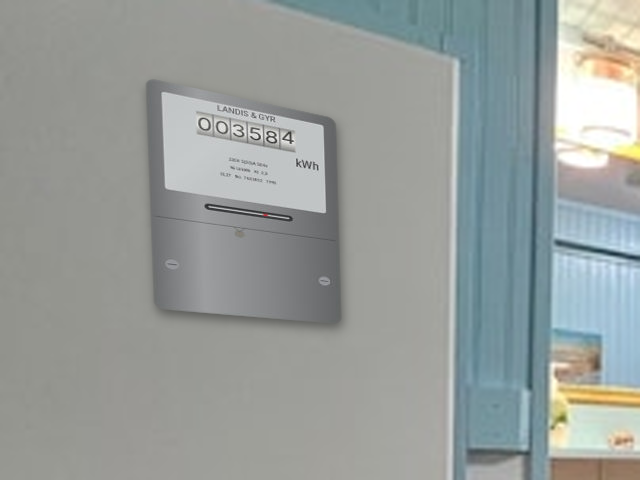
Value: 3584 kWh
